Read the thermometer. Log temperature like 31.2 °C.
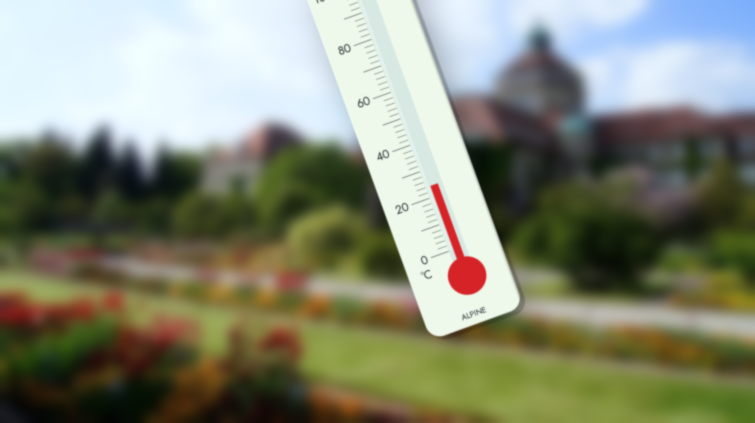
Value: 24 °C
